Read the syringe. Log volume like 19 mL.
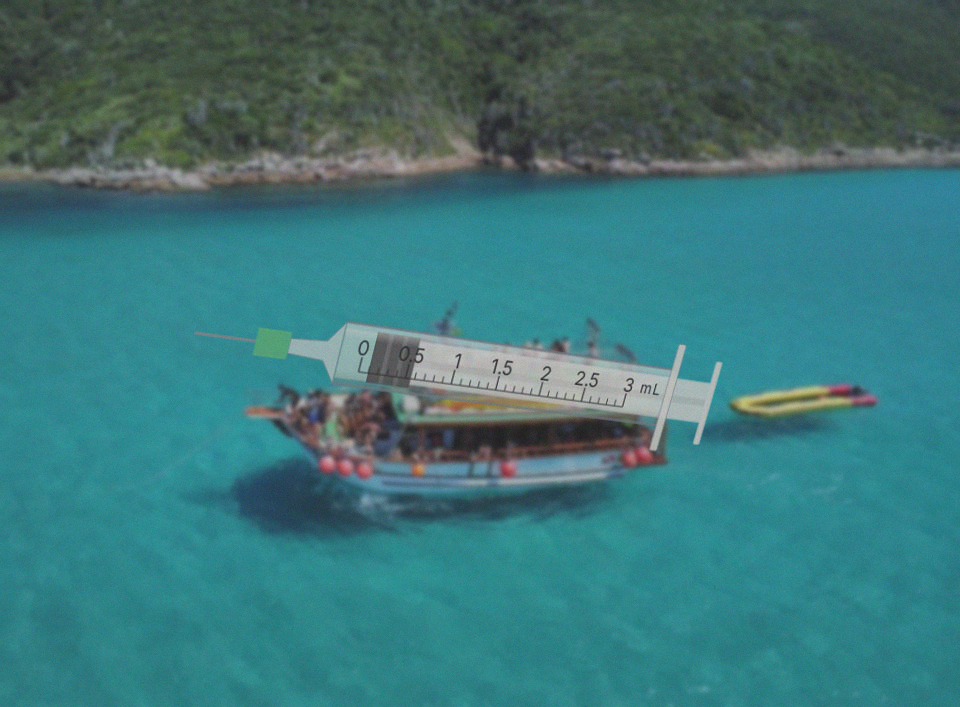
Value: 0.1 mL
